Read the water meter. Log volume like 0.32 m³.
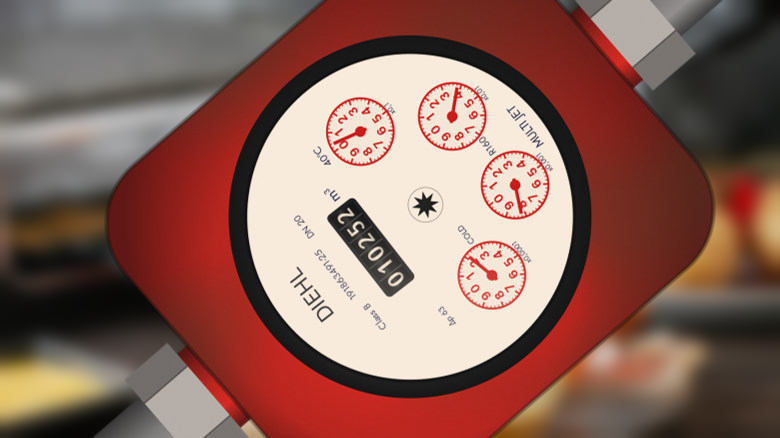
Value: 10252.0382 m³
